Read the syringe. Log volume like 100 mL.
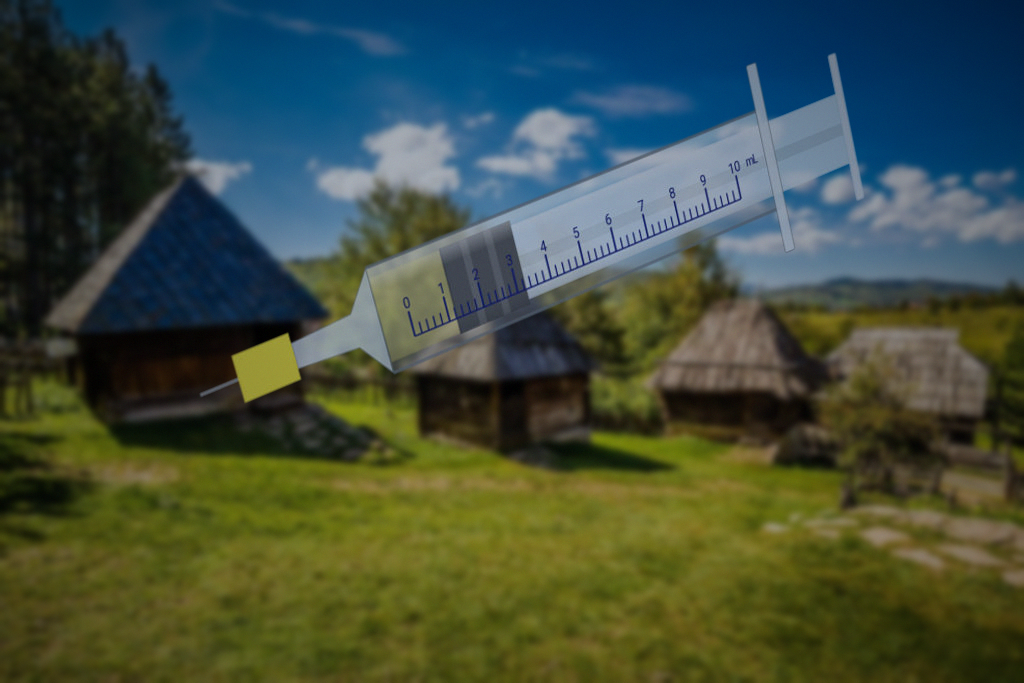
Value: 1.2 mL
